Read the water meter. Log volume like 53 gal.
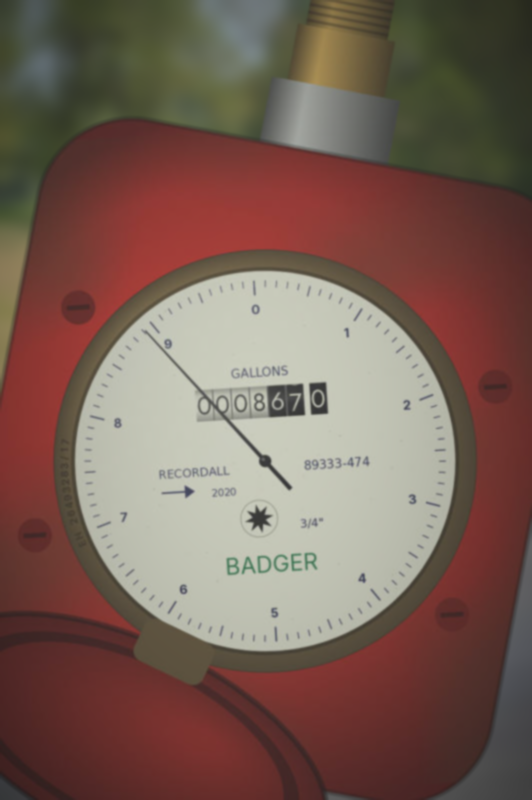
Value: 8668.9 gal
